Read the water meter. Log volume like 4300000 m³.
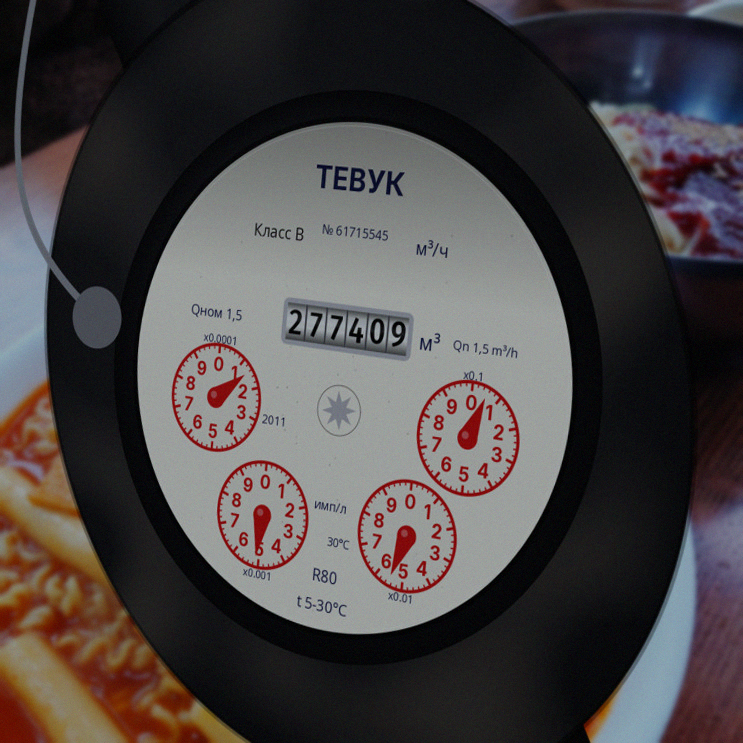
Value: 277409.0551 m³
